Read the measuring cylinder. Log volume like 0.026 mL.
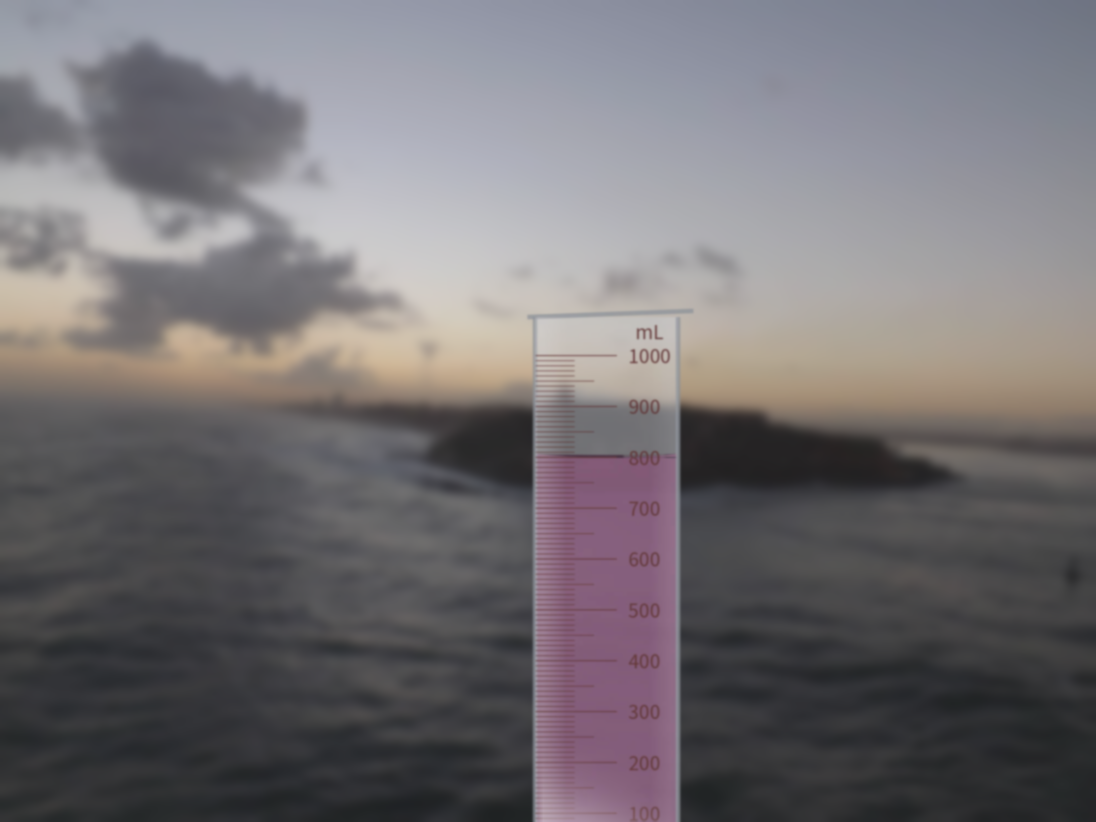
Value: 800 mL
